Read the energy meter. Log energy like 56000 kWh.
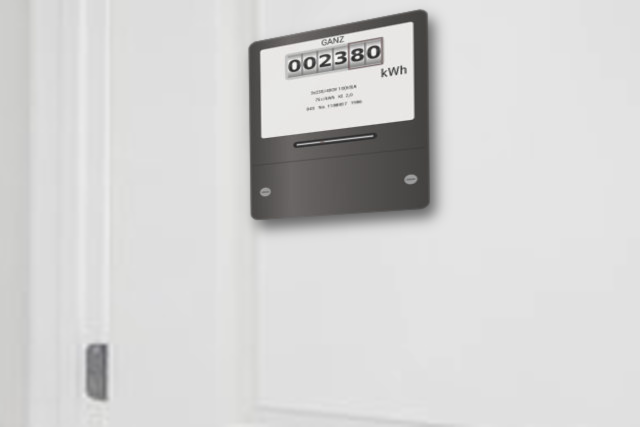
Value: 23.80 kWh
